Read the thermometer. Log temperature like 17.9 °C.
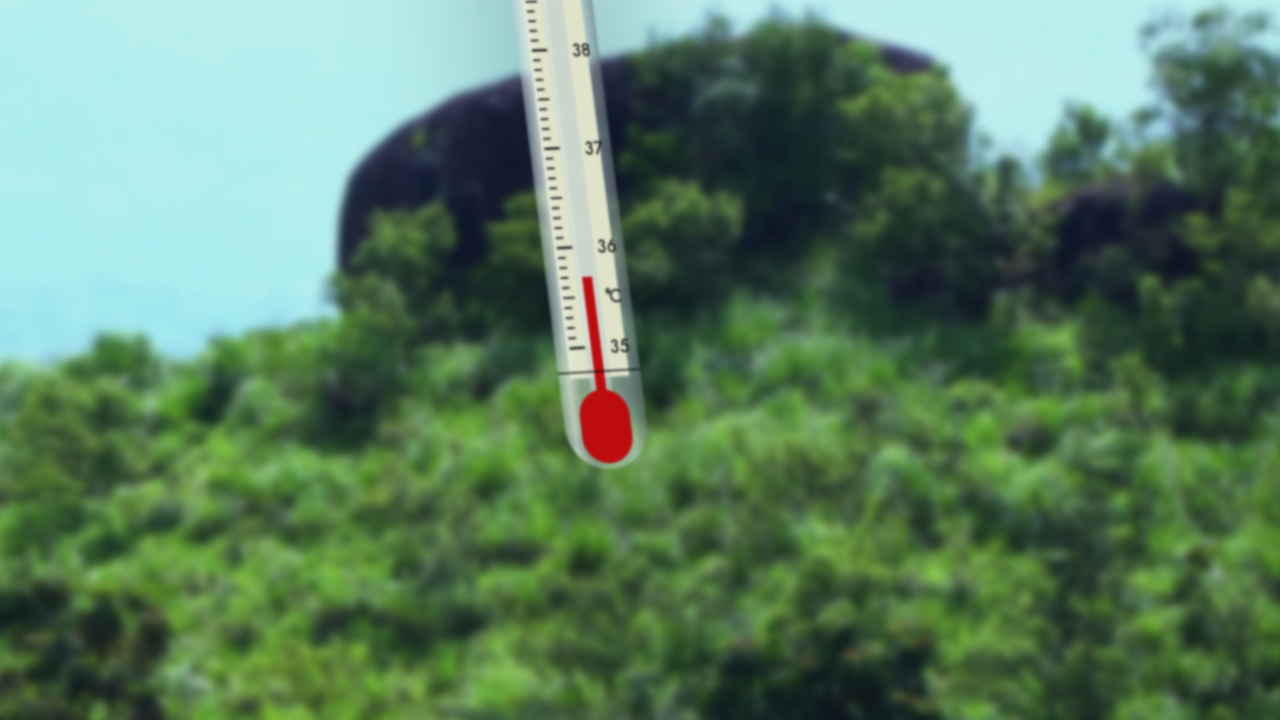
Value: 35.7 °C
